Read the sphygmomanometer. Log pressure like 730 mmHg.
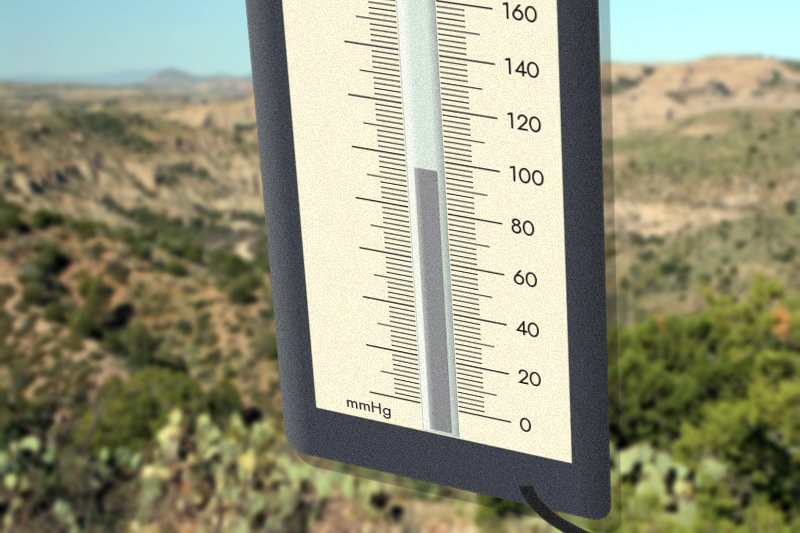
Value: 96 mmHg
